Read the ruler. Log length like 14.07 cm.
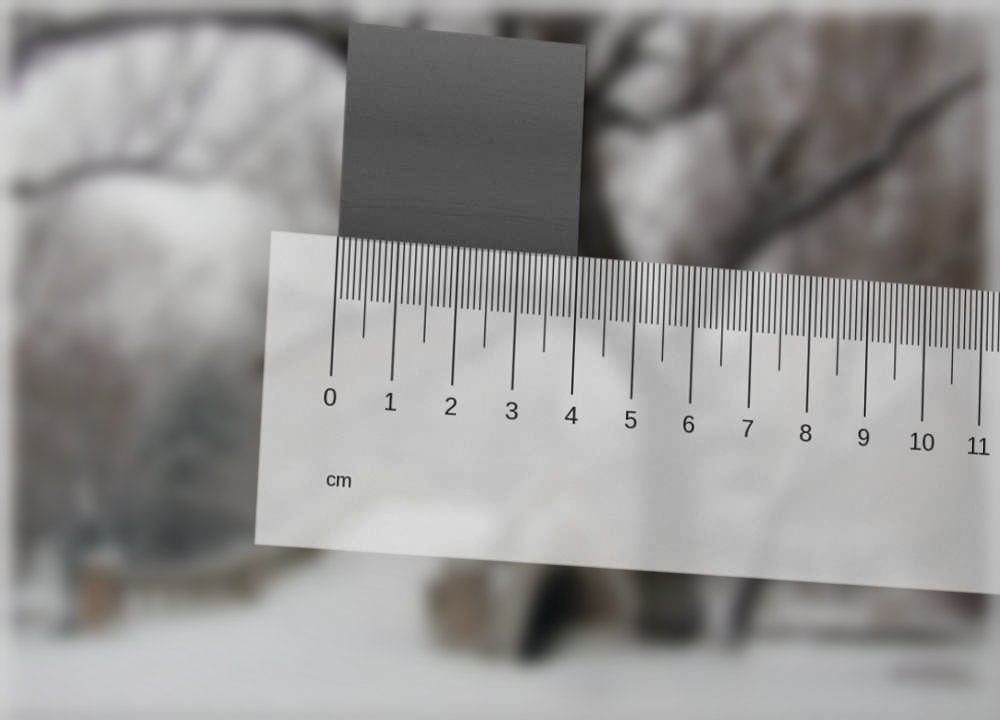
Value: 4 cm
